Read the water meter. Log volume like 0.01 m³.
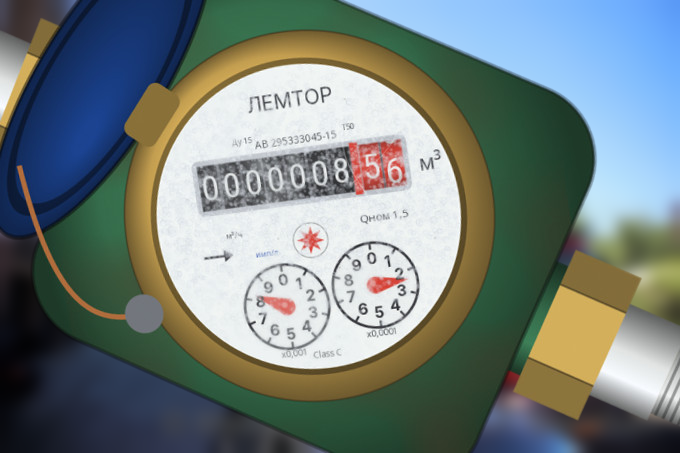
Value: 8.5582 m³
